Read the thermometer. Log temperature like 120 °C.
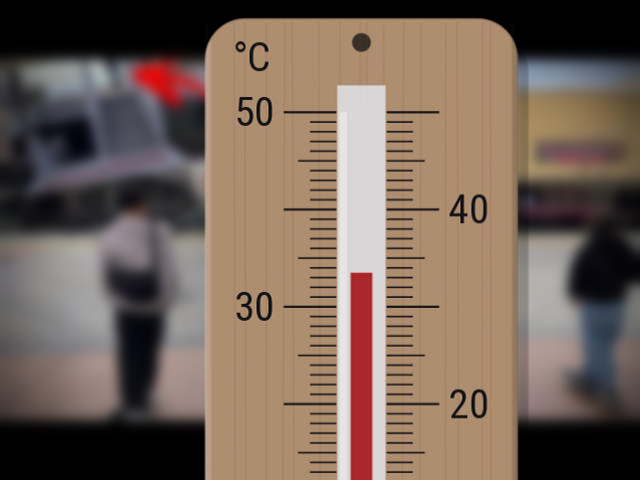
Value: 33.5 °C
